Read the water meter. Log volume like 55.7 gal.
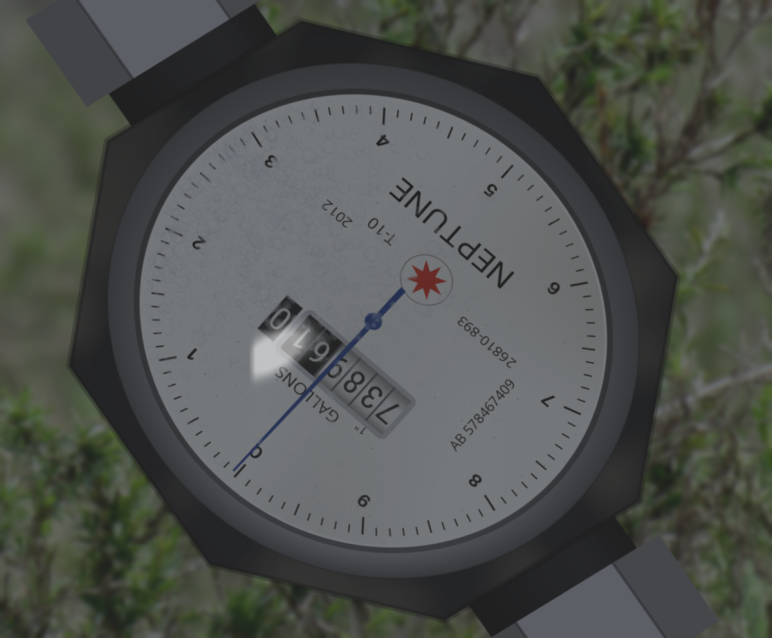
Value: 7389610.0 gal
